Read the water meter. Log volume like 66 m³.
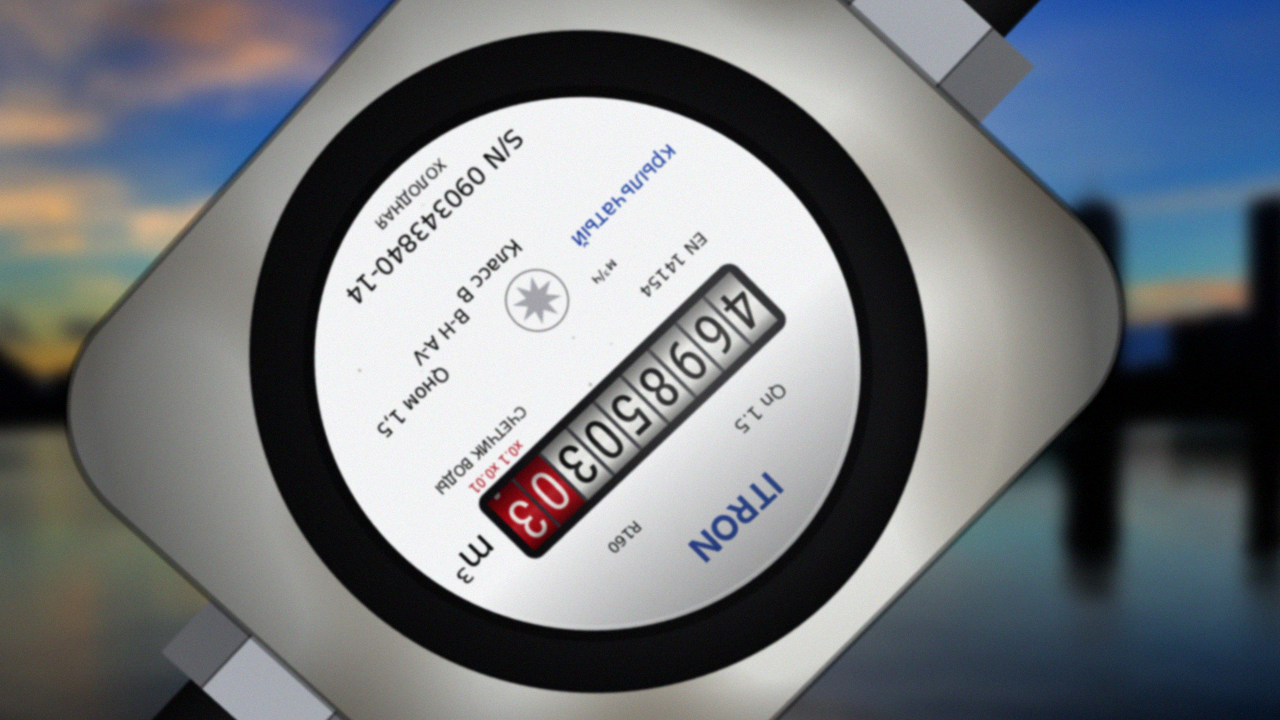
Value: 4698503.03 m³
